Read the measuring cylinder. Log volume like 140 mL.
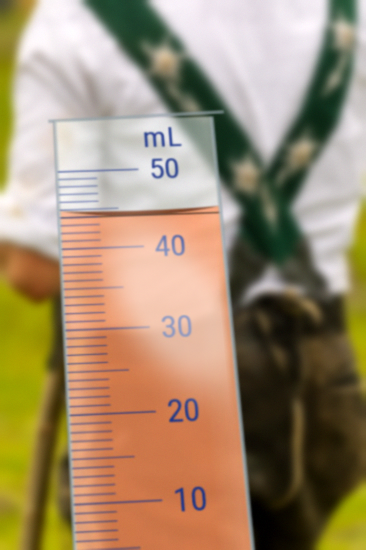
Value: 44 mL
